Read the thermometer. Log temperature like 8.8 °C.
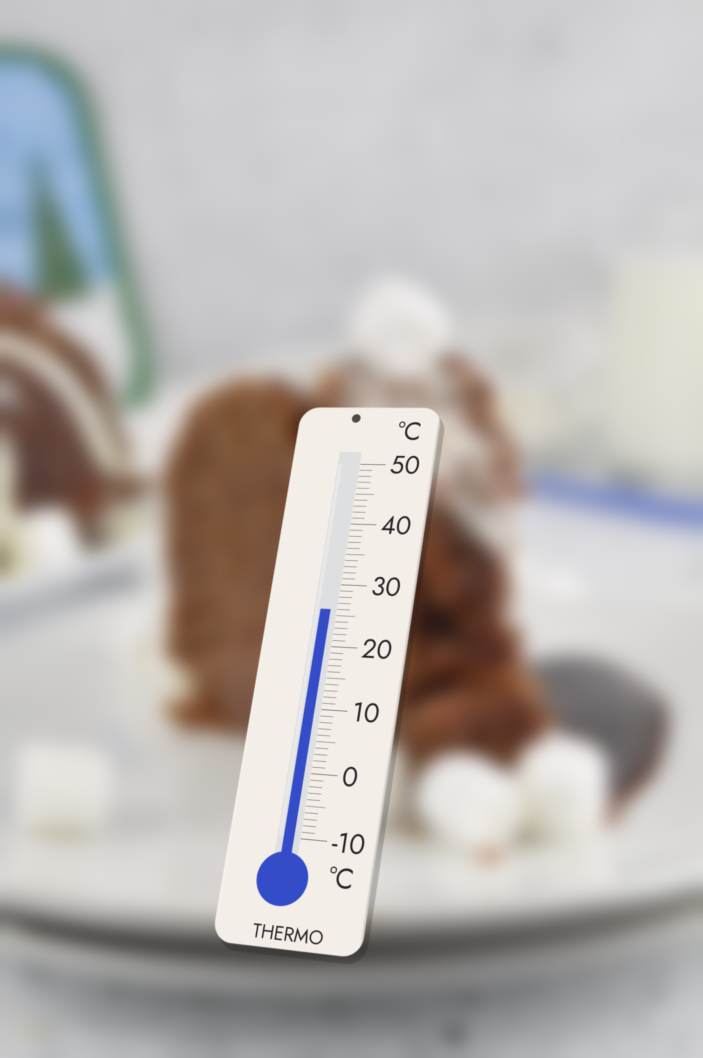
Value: 26 °C
